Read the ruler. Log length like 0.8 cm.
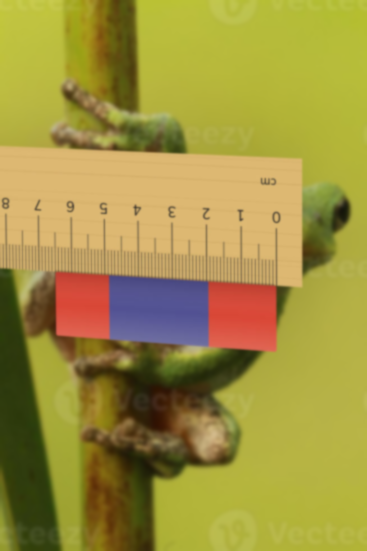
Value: 6.5 cm
